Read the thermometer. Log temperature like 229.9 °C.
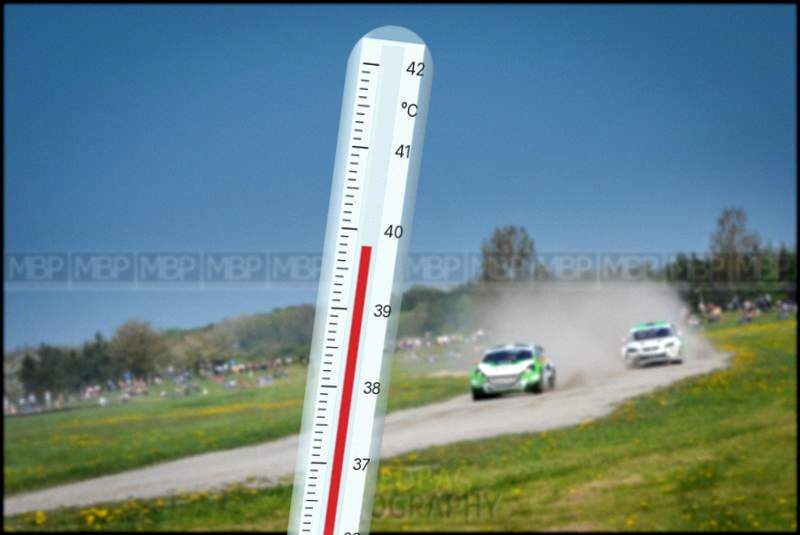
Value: 39.8 °C
